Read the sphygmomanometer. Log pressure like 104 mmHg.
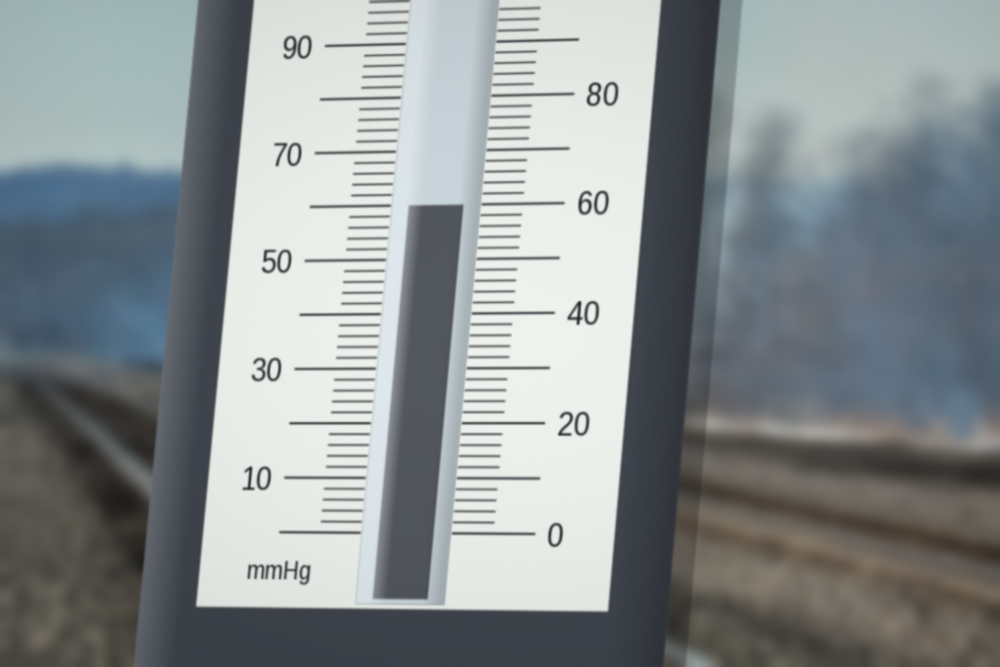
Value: 60 mmHg
